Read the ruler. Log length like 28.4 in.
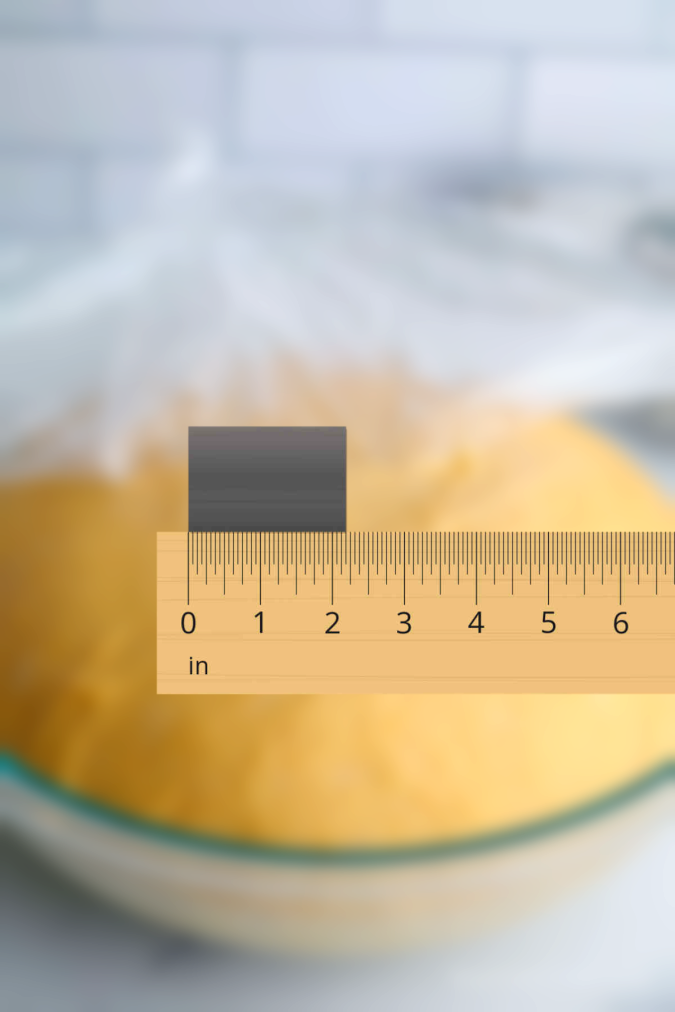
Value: 2.1875 in
